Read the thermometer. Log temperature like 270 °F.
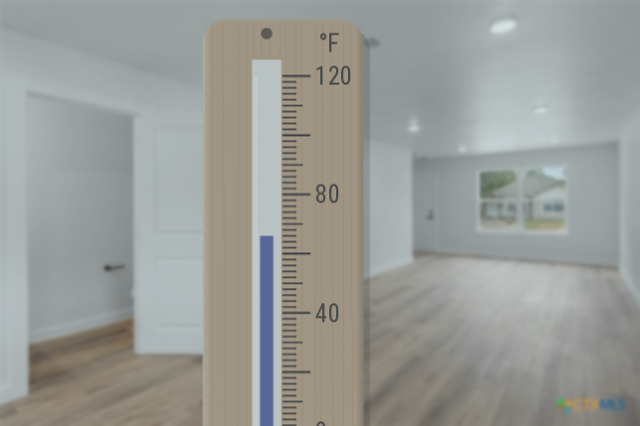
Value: 66 °F
